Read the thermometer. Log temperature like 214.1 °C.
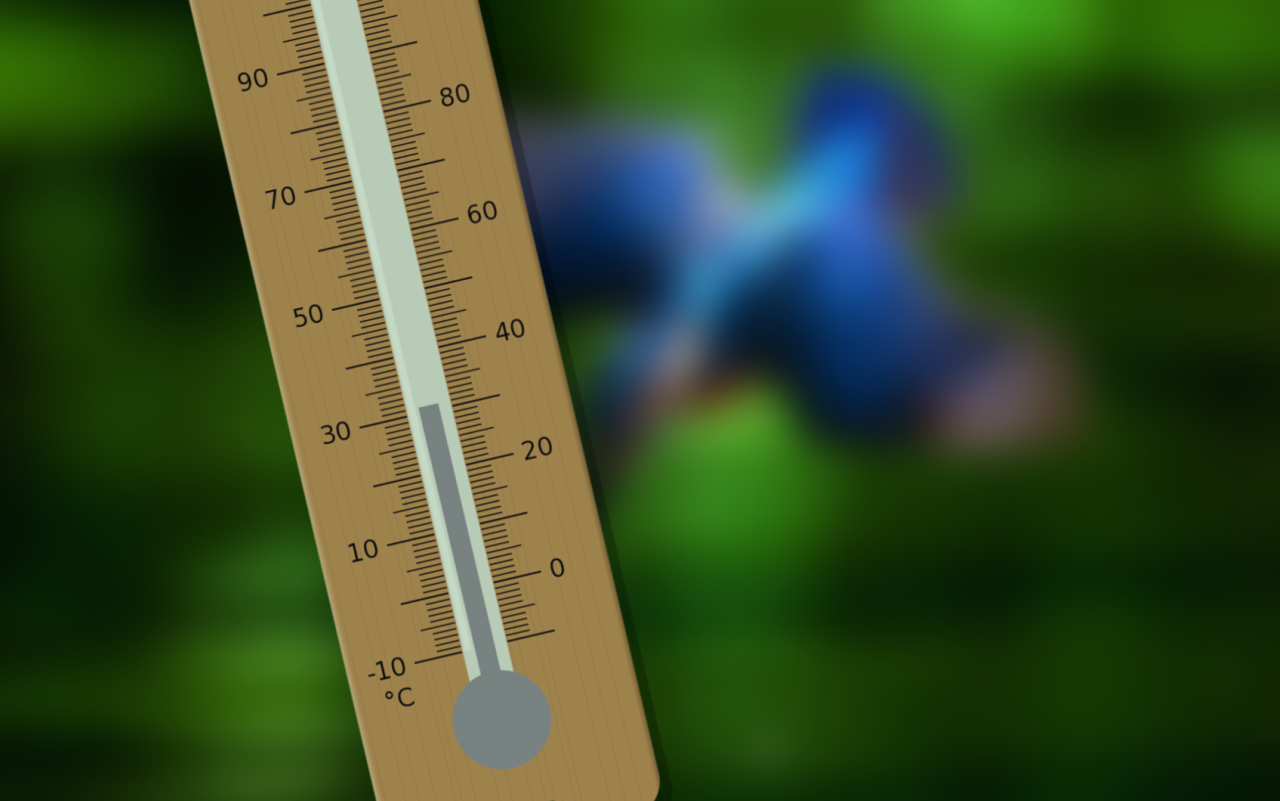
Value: 31 °C
